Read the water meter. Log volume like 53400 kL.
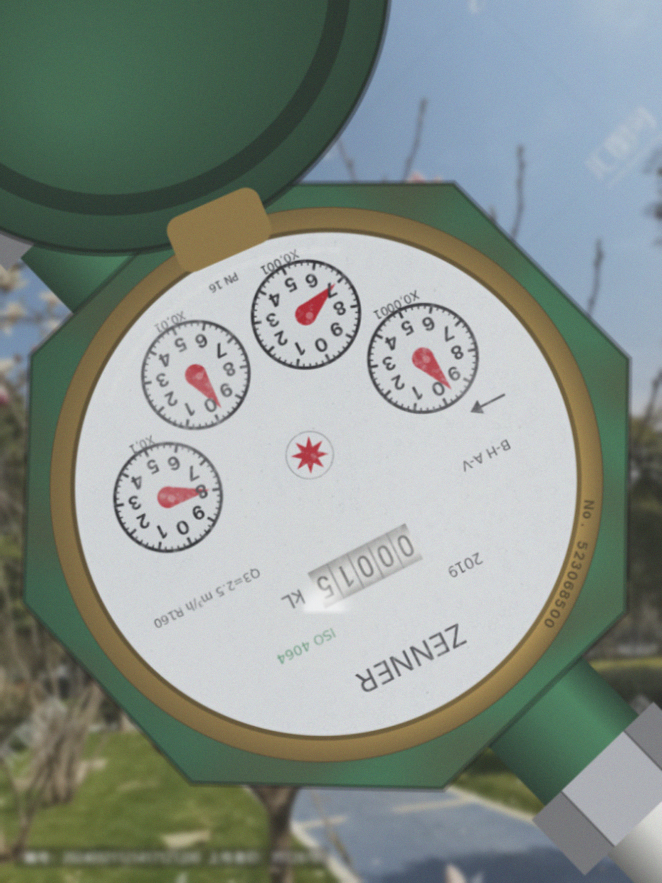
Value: 15.7969 kL
